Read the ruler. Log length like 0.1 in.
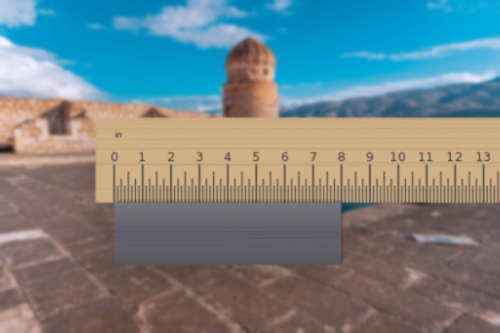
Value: 8 in
